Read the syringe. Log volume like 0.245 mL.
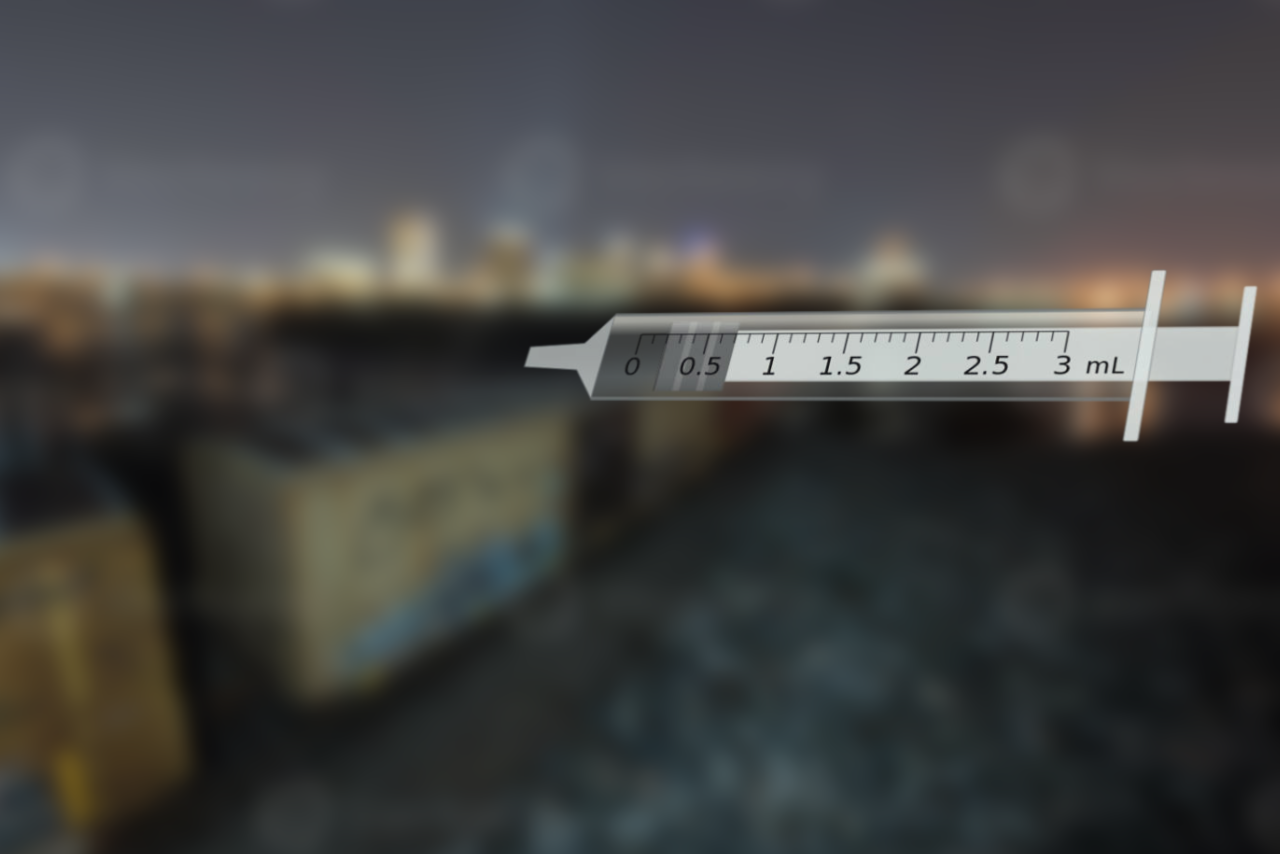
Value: 0.2 mL
